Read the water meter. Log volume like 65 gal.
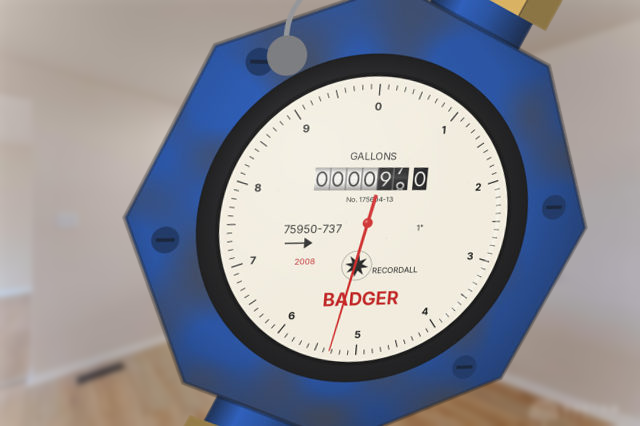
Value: 975.3 gal
